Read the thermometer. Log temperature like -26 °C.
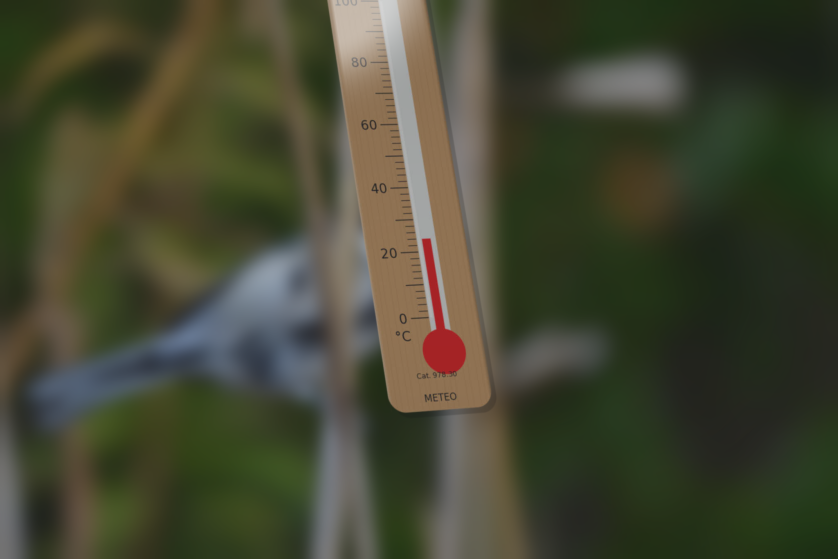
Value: 24 °C
